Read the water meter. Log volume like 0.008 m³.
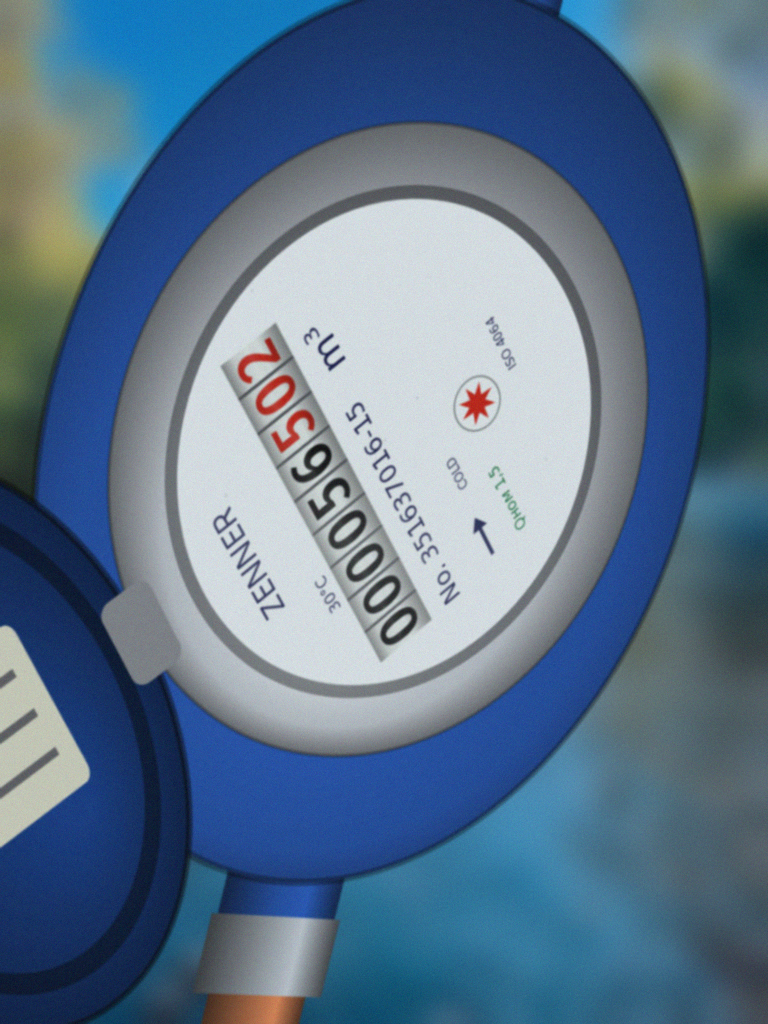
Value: 56.502 m³
